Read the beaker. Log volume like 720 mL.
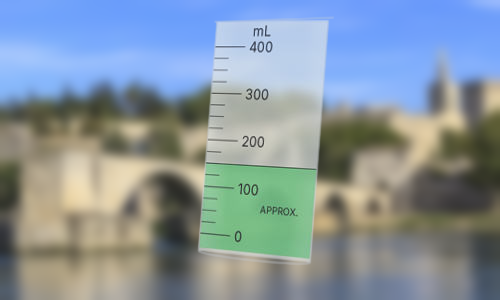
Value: 150 mL
